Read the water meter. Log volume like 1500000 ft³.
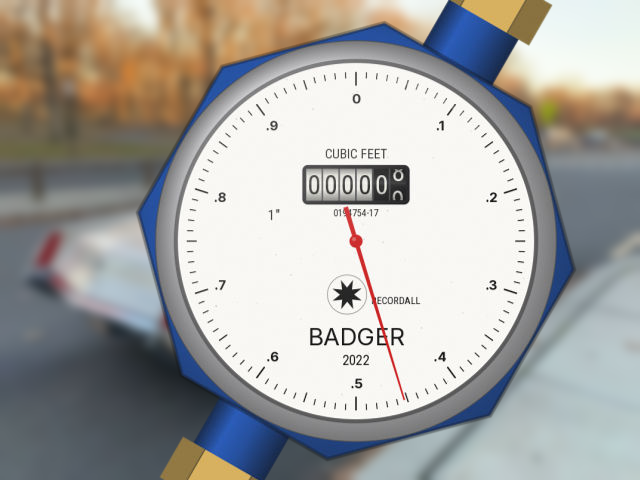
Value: 8.45 ft³
